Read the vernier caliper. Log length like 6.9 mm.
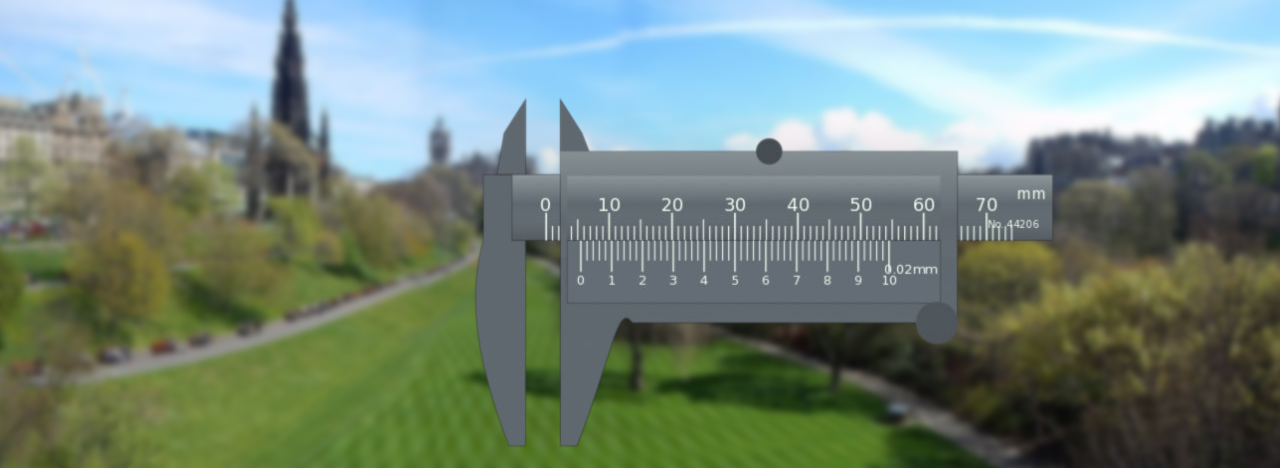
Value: 5.5 mm
